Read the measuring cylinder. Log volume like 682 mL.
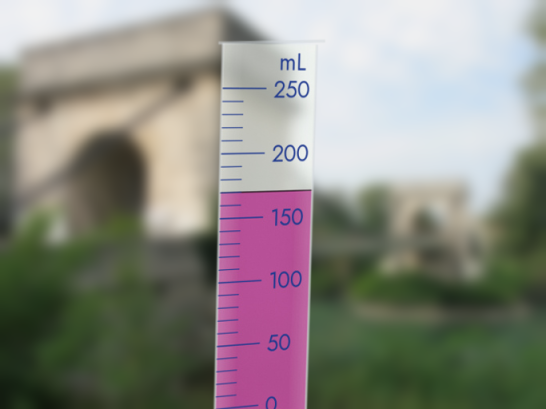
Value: 170 mL
